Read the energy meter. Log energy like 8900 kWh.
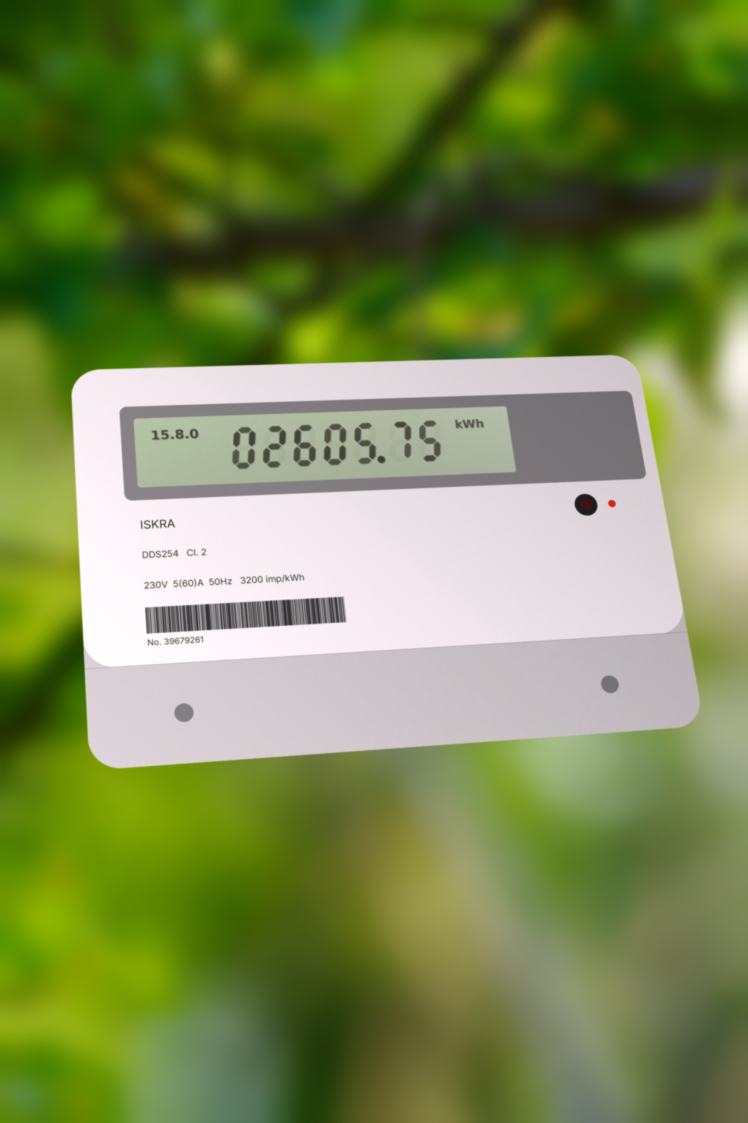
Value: 2605.75 kWh
